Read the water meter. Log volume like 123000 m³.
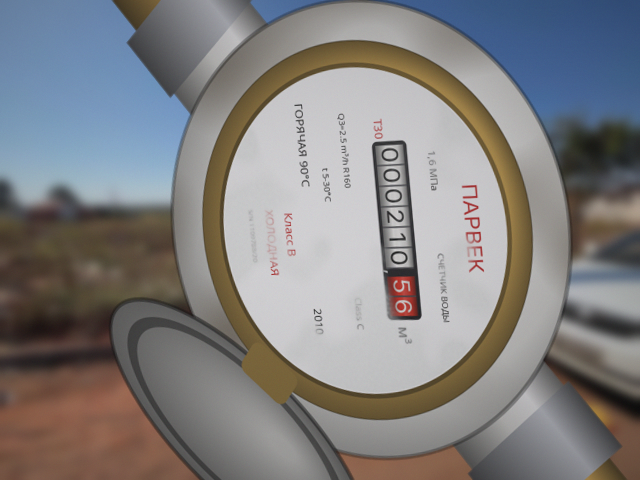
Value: 210.56 m³
